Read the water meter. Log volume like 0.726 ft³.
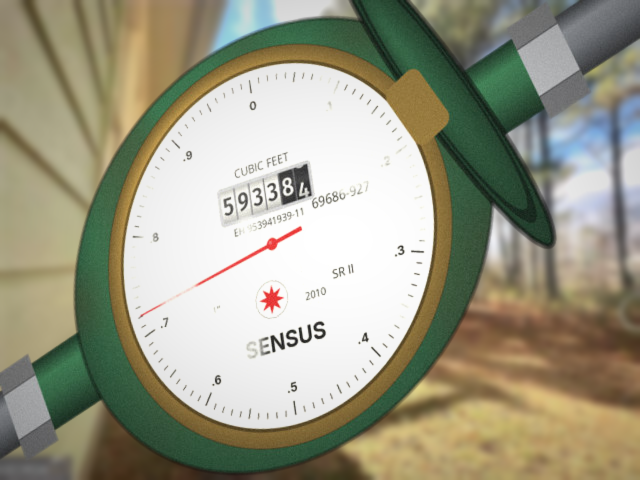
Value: 593383.72 ft³
